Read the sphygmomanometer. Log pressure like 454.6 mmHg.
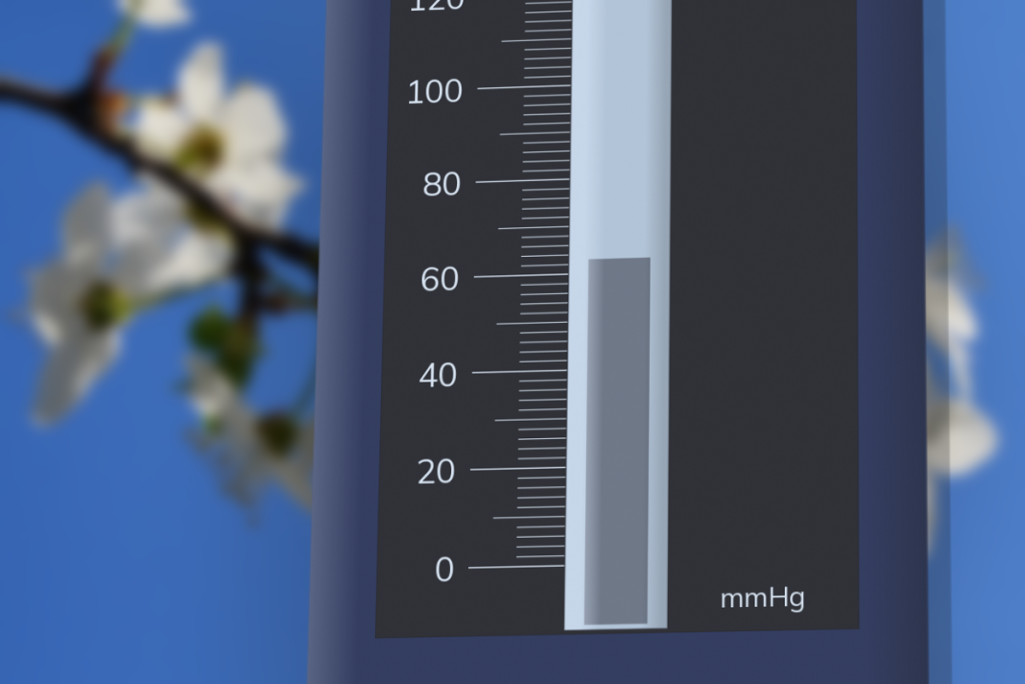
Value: 63 mmHg
